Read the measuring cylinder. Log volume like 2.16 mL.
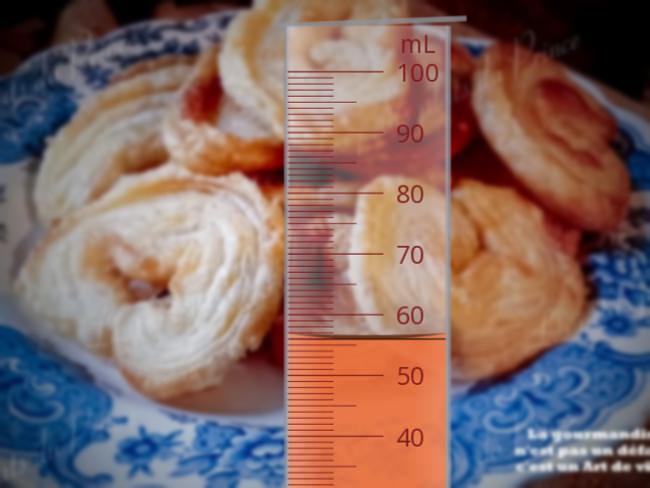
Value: 56 mL
